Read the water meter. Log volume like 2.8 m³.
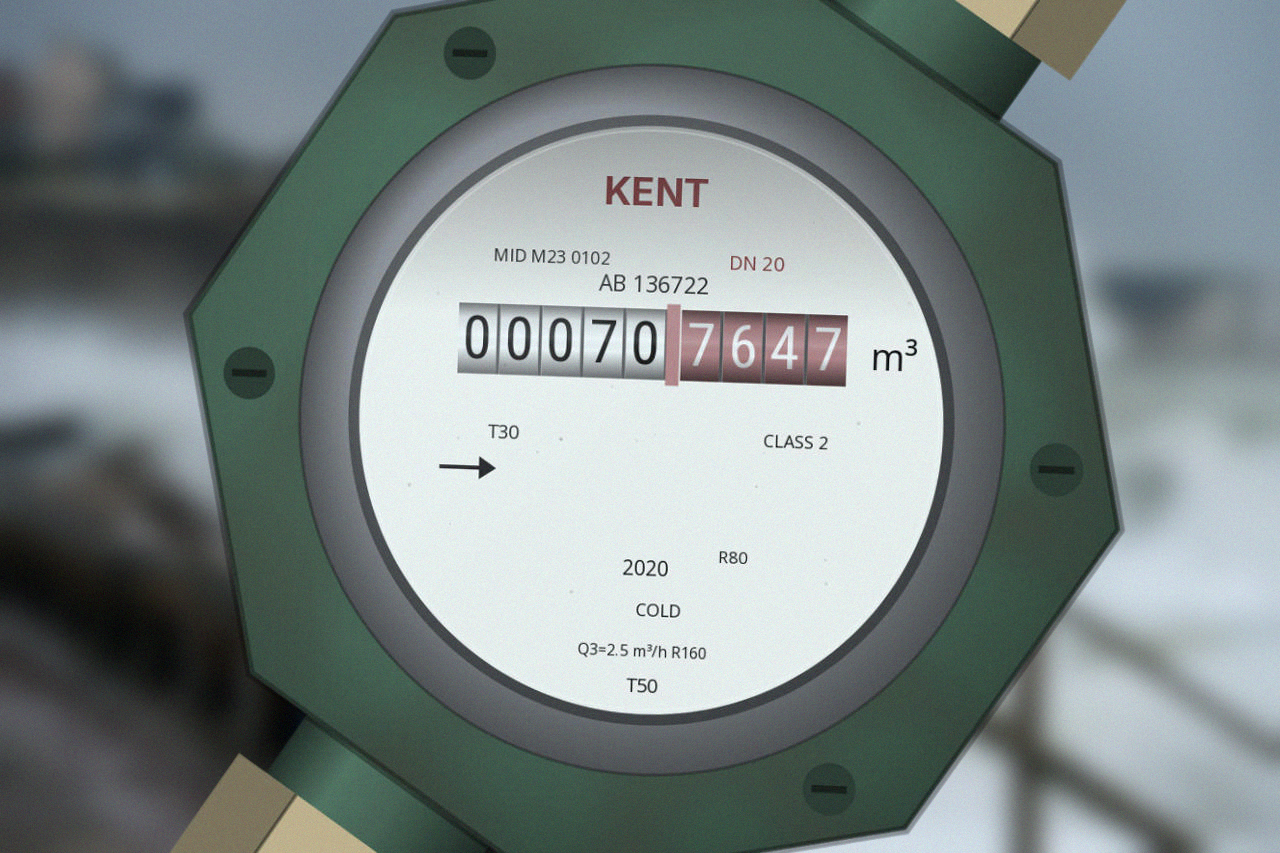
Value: 70.7647 m³
